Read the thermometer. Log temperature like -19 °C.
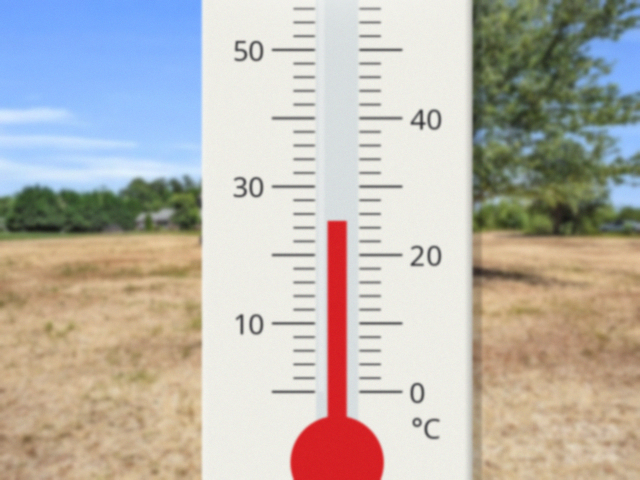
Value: 25 °C
